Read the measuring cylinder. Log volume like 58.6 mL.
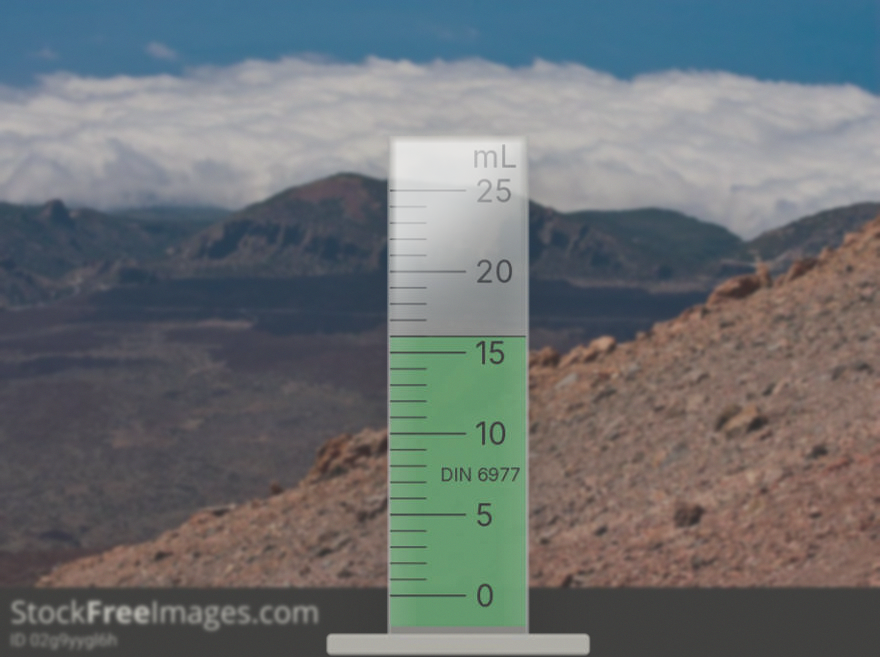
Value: 16 mL
